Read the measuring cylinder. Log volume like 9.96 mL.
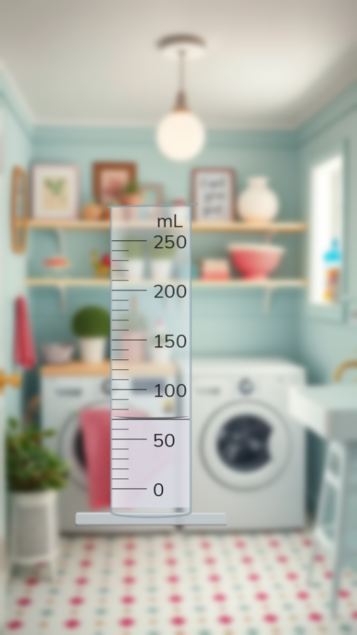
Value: 70 mL
